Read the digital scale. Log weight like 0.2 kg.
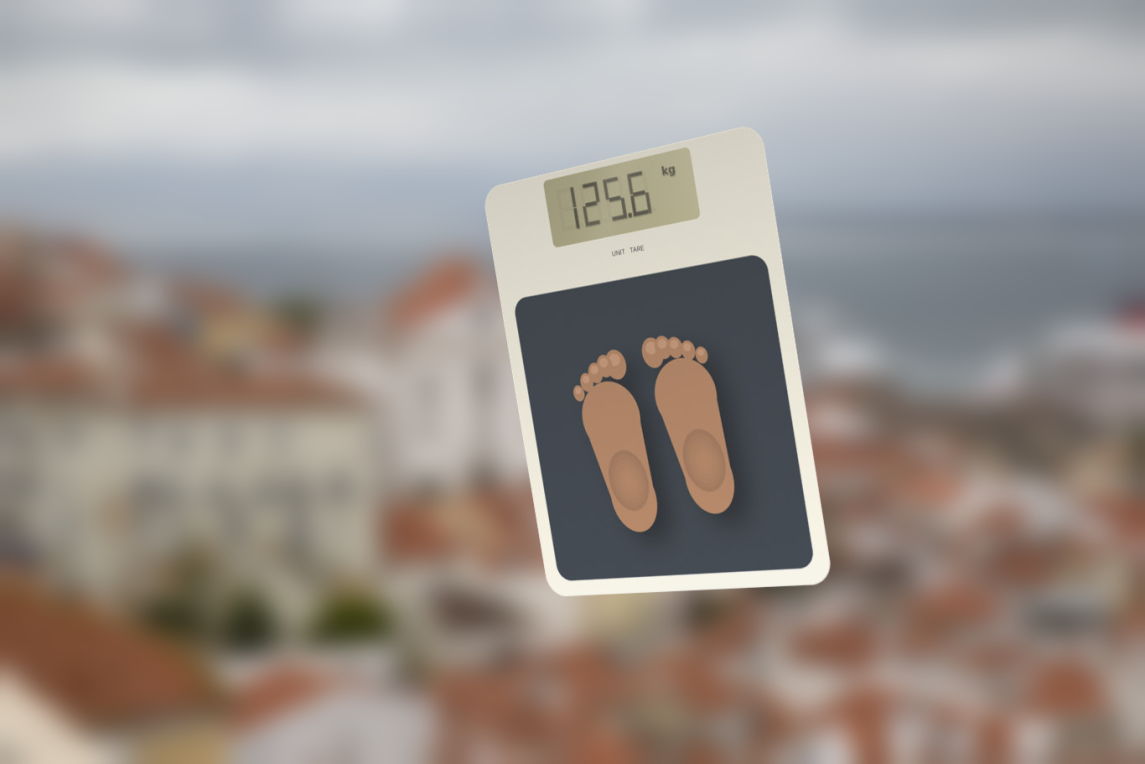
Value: 125.6 kg
